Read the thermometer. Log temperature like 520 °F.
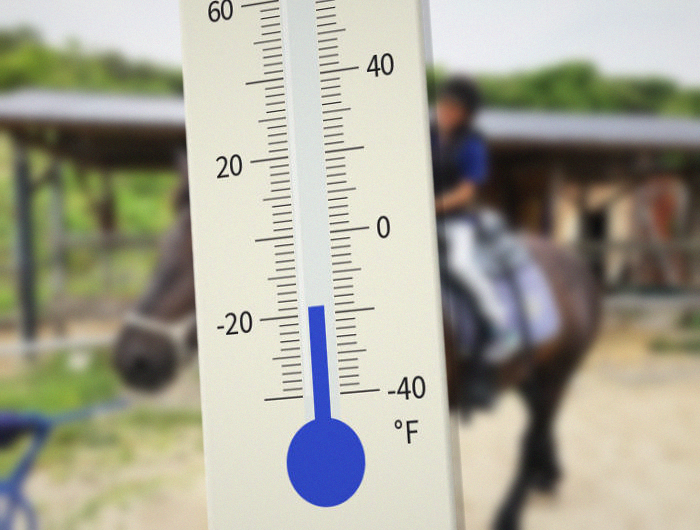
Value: -18 °F
